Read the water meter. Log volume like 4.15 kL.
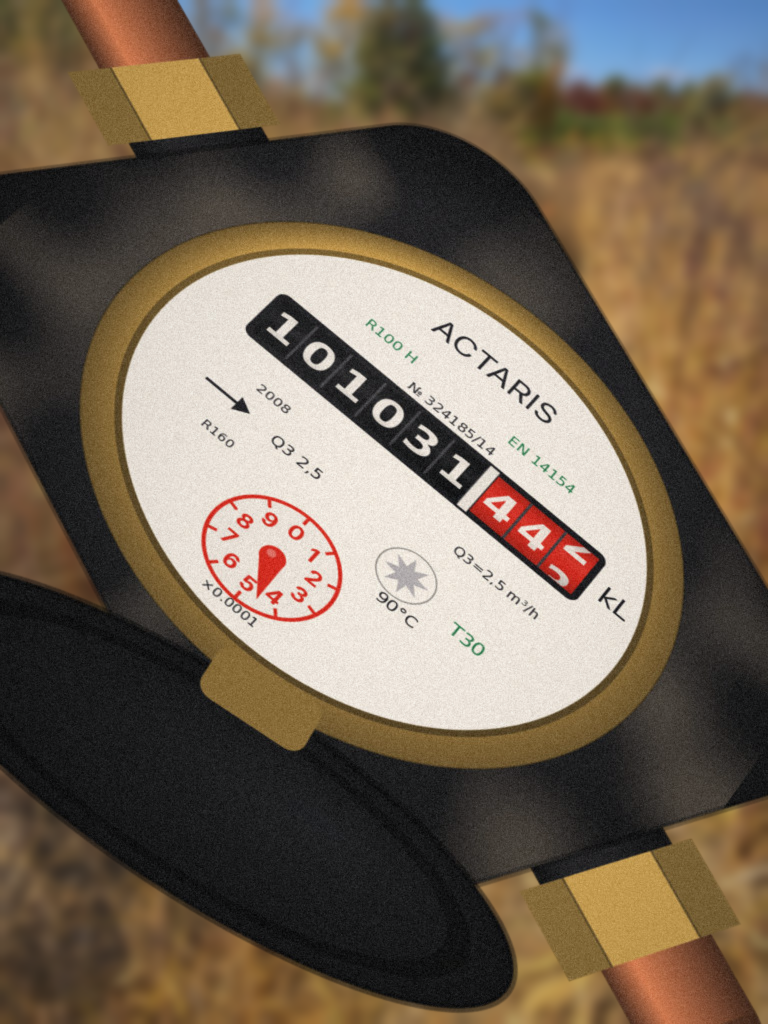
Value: 101031.4424 kL
